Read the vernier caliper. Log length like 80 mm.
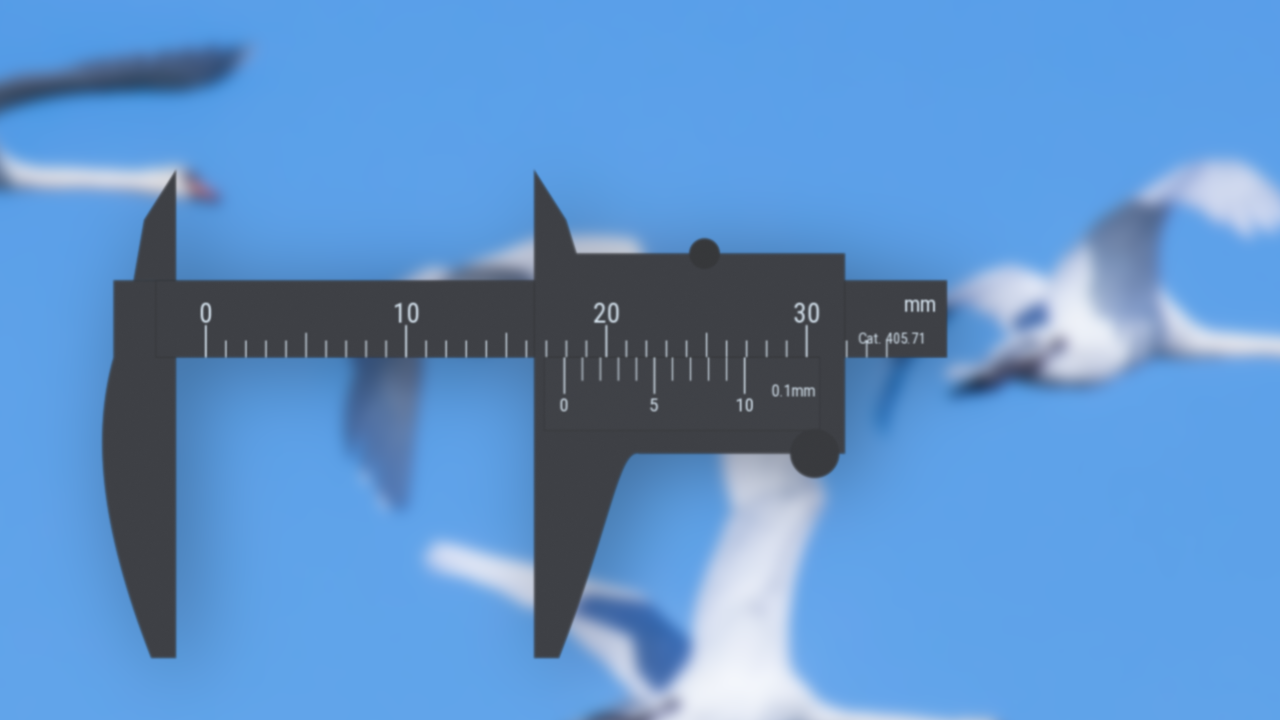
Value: 17.9 mm
